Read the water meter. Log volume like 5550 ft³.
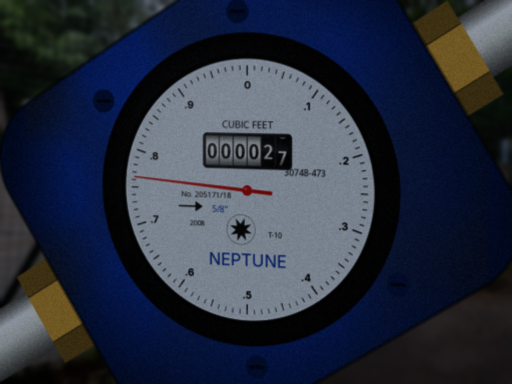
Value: 26.76 ft³
